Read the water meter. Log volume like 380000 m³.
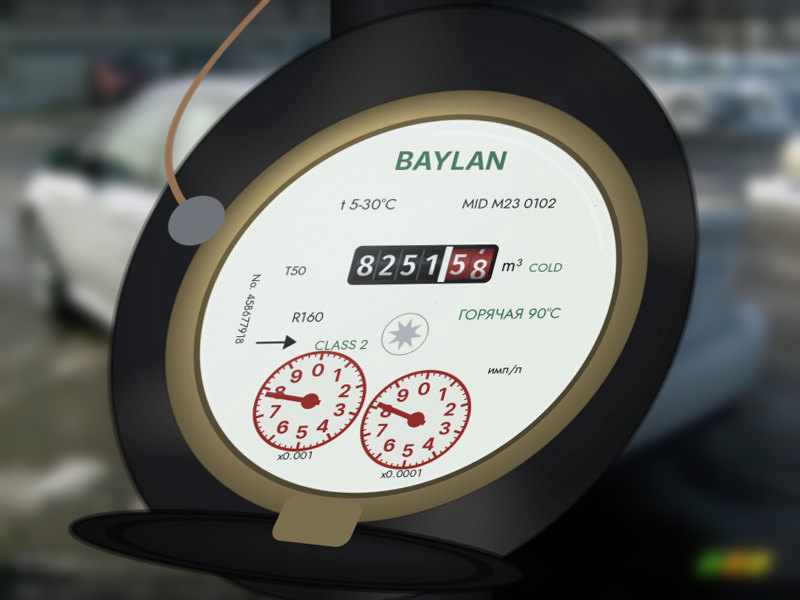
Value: 8251.5778 m³
